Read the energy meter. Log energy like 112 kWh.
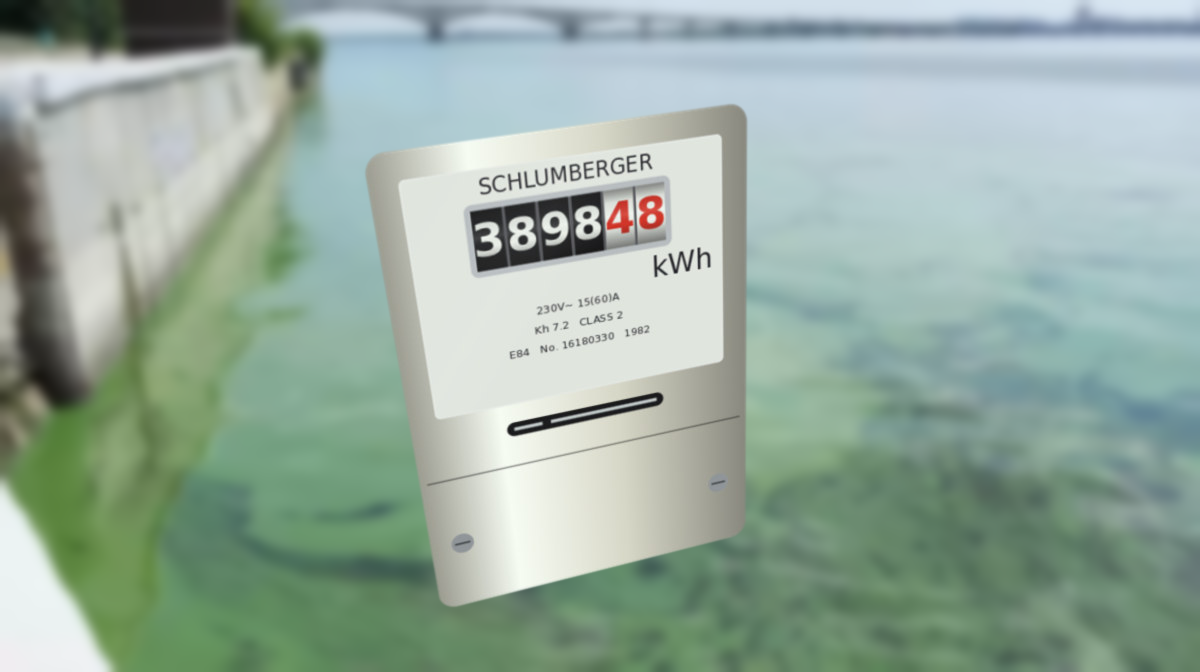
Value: 3898.48 kWh
